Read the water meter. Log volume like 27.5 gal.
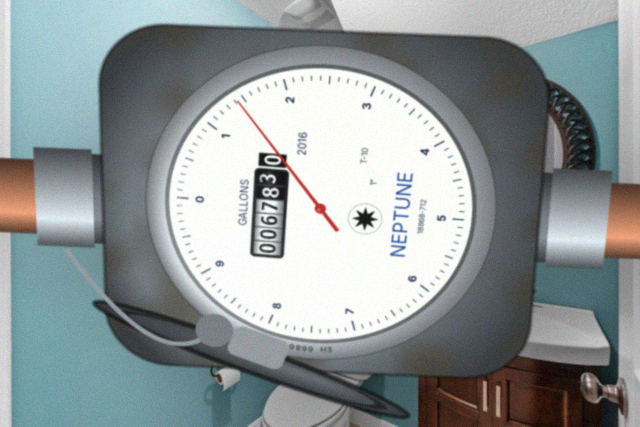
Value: 67831.4 gal
